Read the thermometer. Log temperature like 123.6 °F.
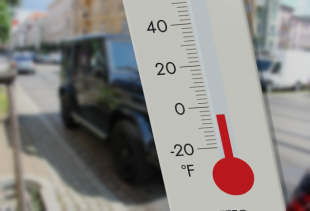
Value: -4 °F
